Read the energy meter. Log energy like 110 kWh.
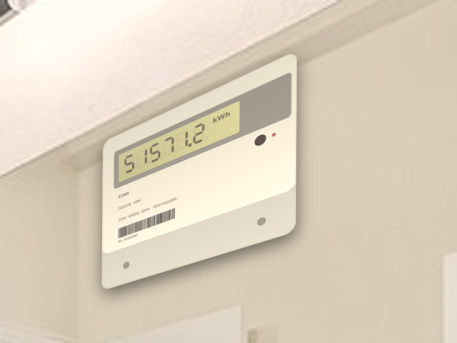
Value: 51571.2 kWh
